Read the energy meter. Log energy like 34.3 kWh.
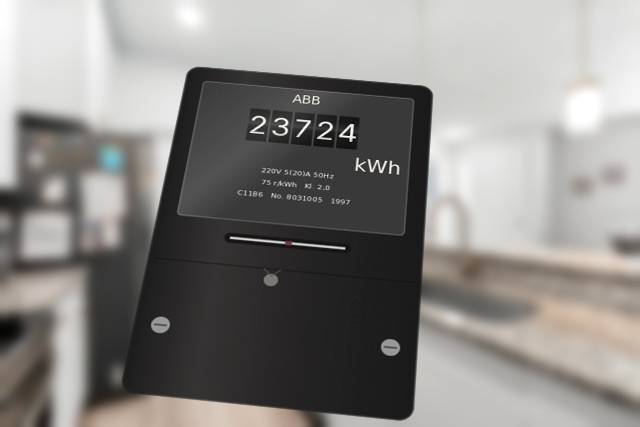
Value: 23724 kWh
